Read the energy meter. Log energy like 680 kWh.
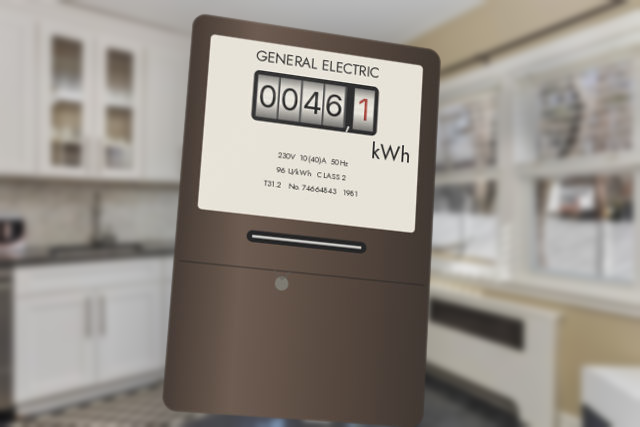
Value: 46.1 kWh
